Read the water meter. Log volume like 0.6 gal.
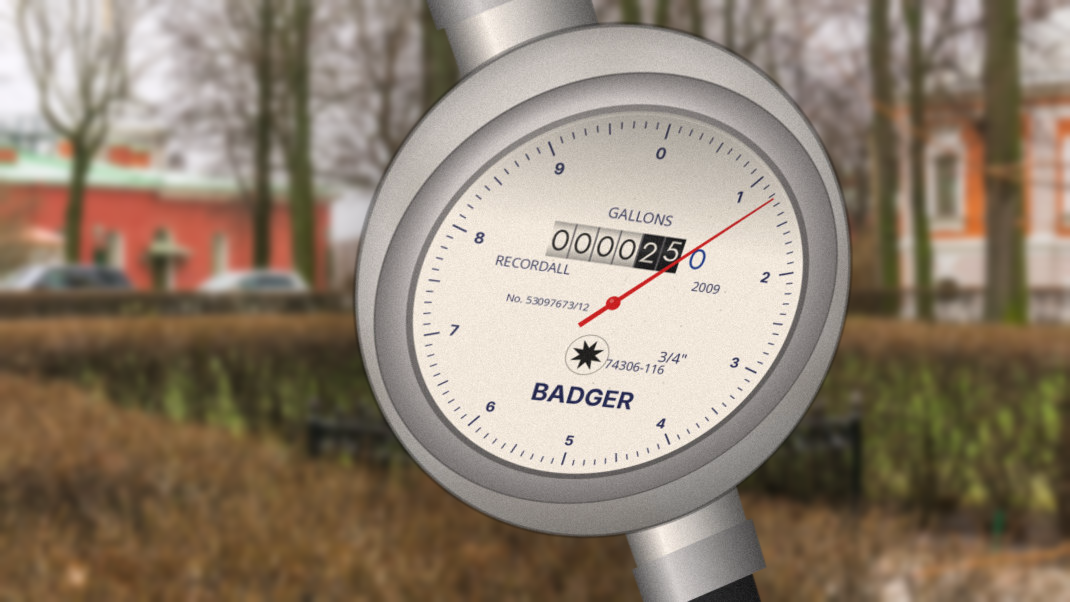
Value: 251.2 gal
